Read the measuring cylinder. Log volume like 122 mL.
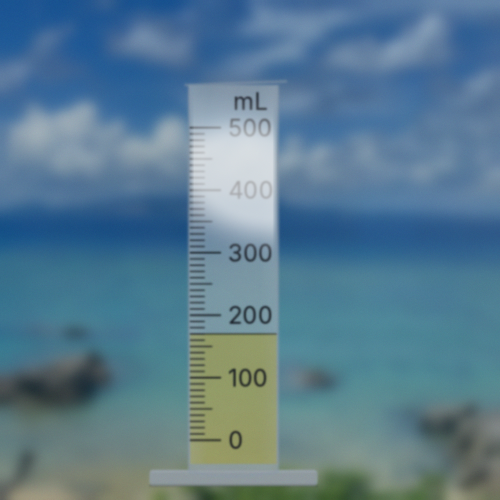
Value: 170 mL
